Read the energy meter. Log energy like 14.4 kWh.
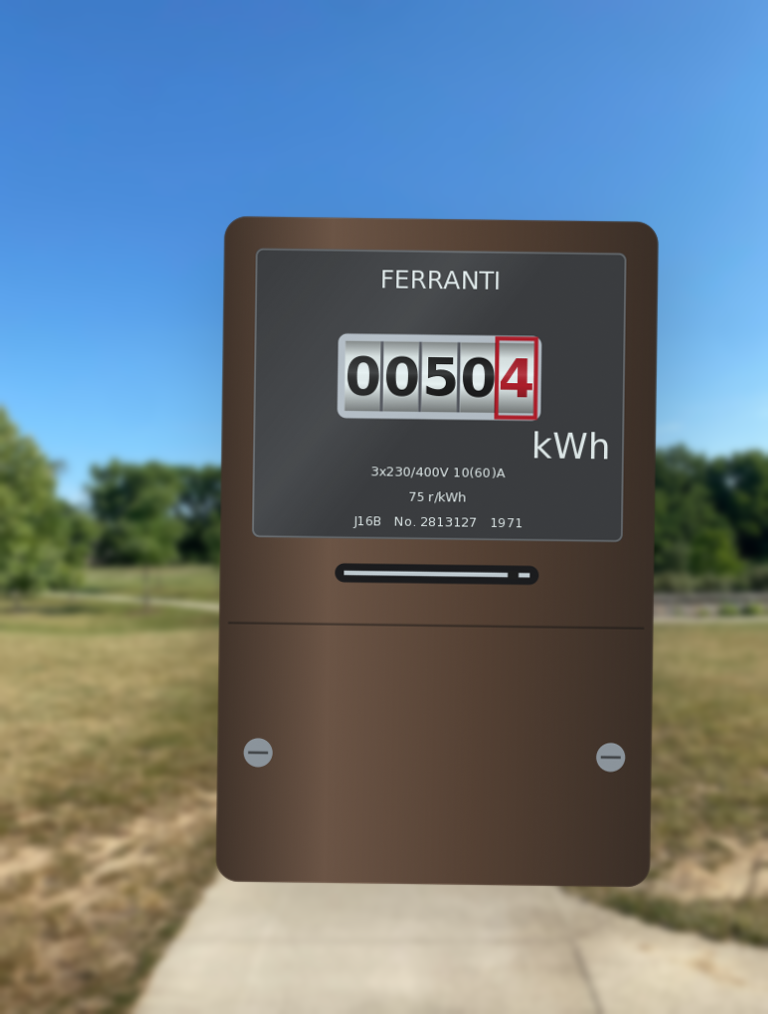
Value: 50.4 kWh
